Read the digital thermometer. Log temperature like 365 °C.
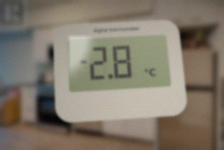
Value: -2.8 °C
